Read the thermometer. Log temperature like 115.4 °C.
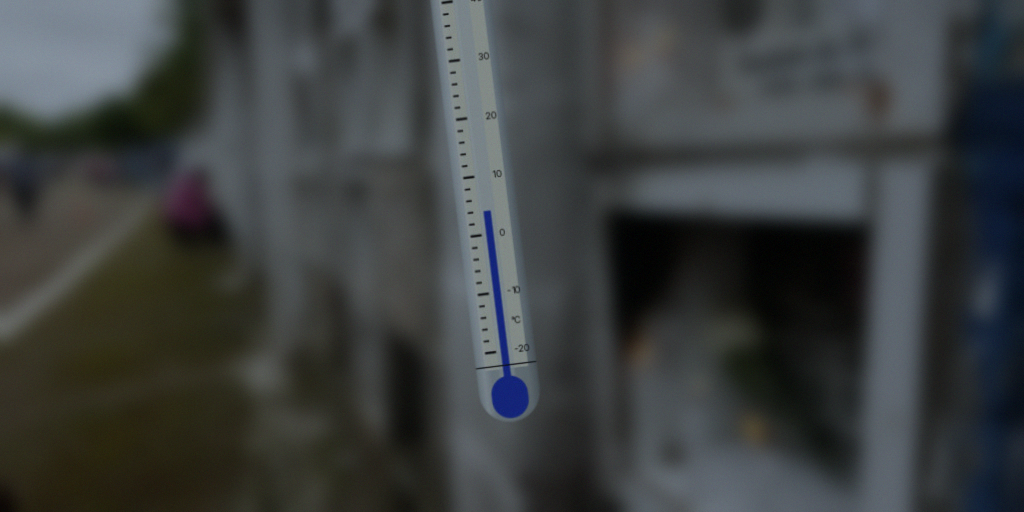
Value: 4 °C
